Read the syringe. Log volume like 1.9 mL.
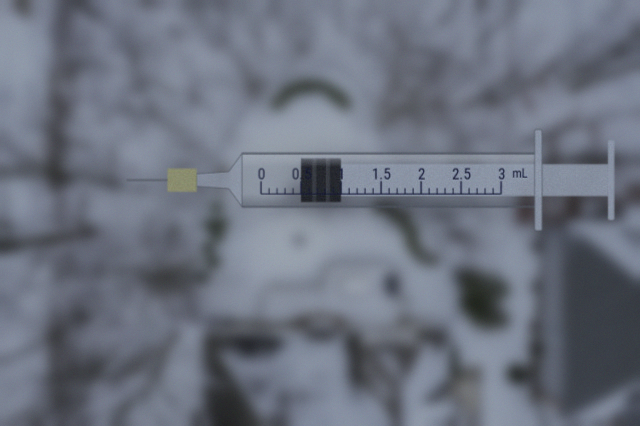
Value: 0.5 mL
